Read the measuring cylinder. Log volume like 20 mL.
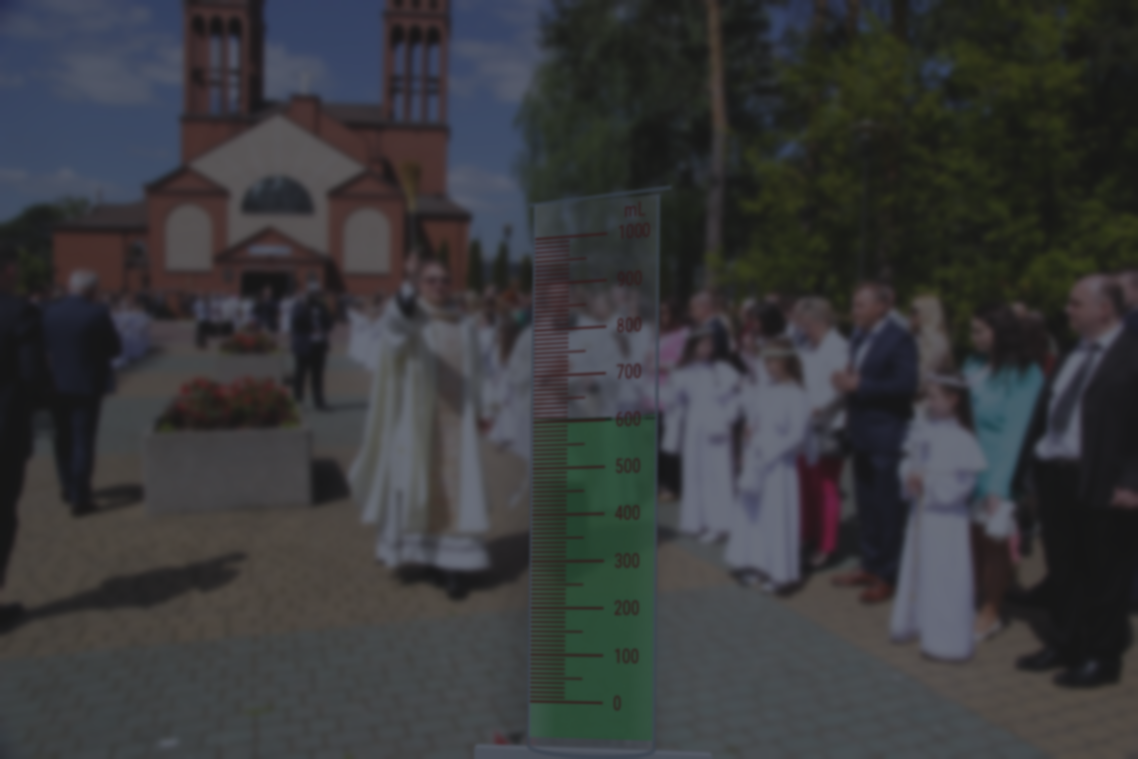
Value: 600 mL
